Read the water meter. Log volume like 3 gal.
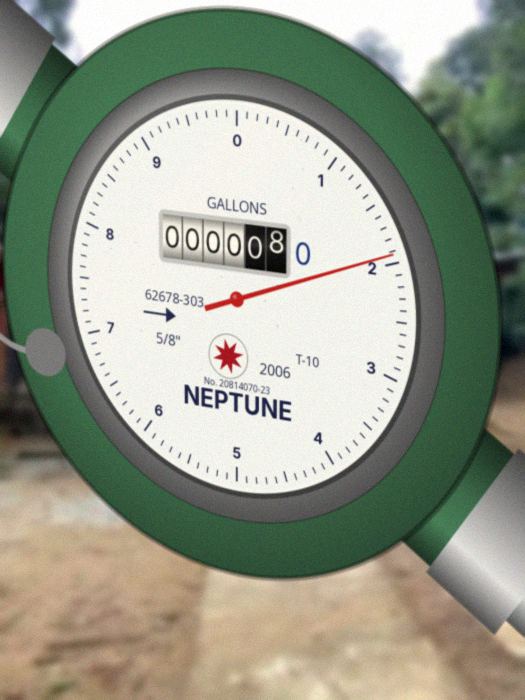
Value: 81.9 gal
